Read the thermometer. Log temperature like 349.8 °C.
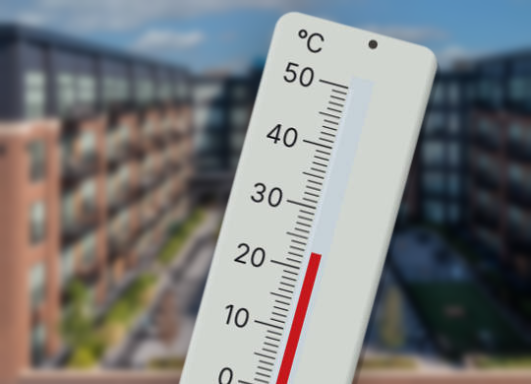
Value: 23 °C
